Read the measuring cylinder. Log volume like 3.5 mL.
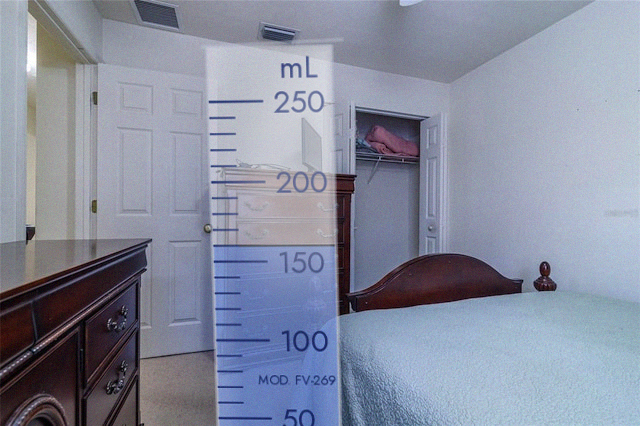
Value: 160 mL
